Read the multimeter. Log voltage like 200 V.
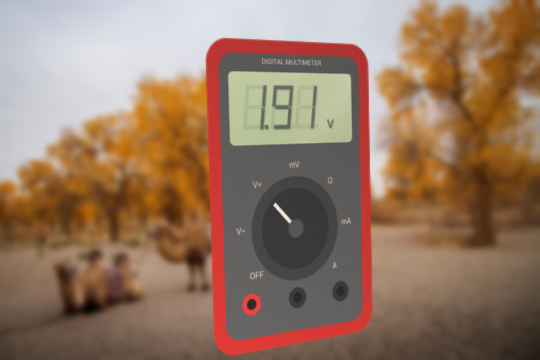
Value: 1.91 V
